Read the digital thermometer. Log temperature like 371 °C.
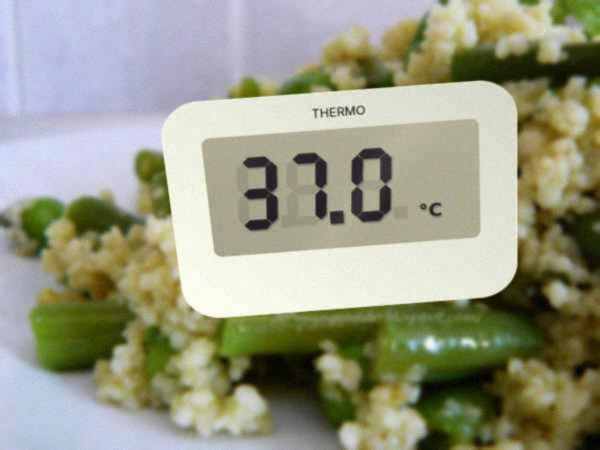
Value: 37.0 °C
